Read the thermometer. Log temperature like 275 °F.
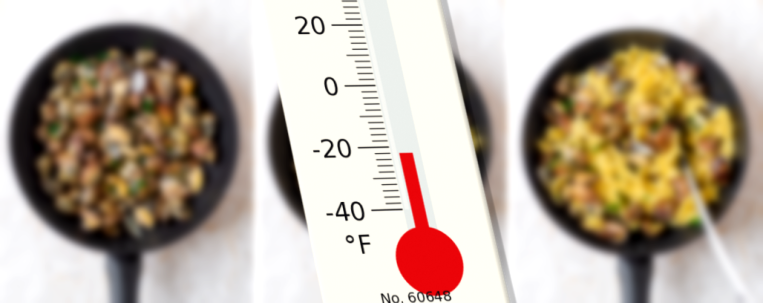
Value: -22 °F
